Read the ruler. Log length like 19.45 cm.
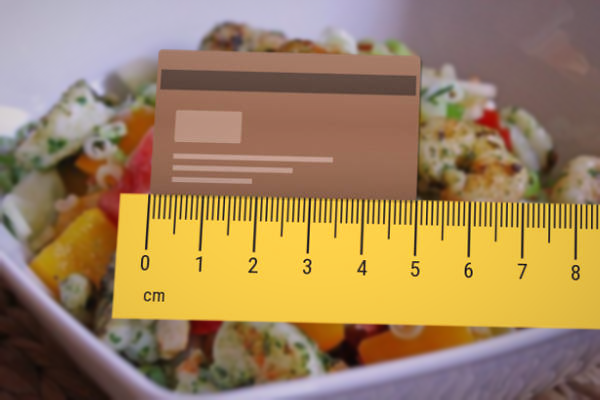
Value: 5 cm
